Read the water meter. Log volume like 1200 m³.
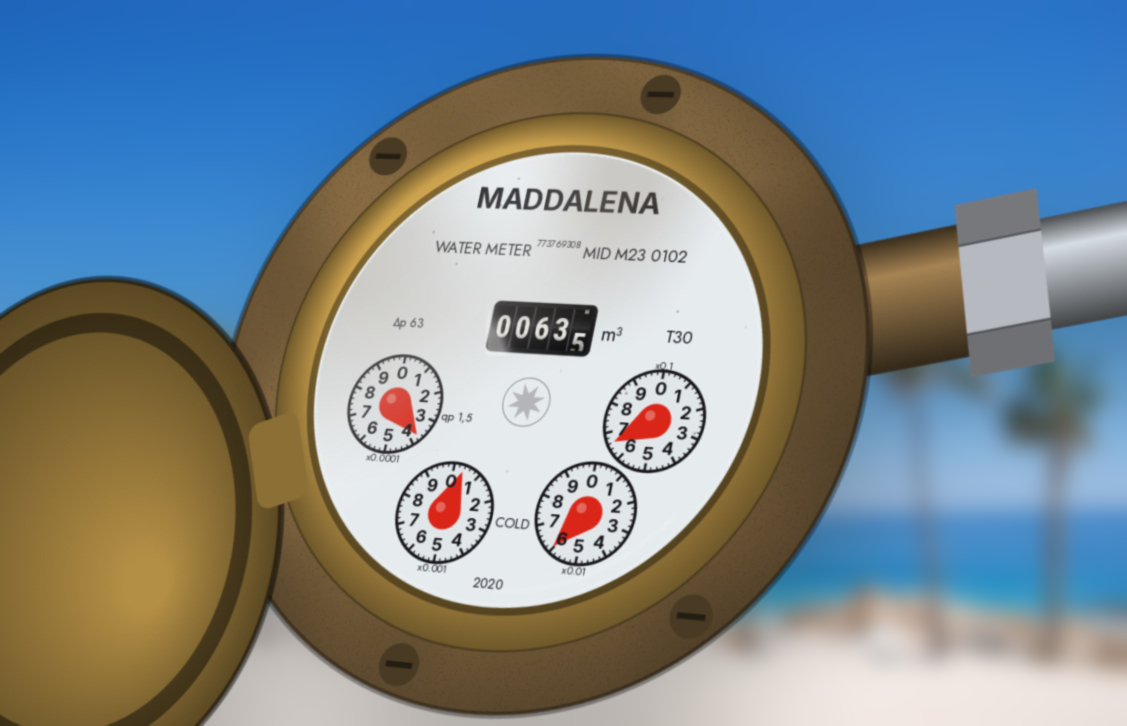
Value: 634.6603 m³
